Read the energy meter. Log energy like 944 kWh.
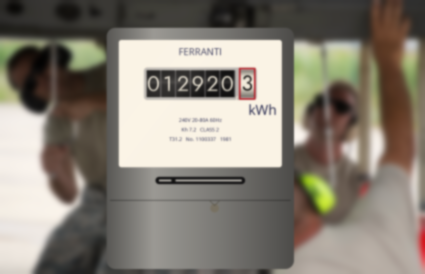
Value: 12920.3 kWh
